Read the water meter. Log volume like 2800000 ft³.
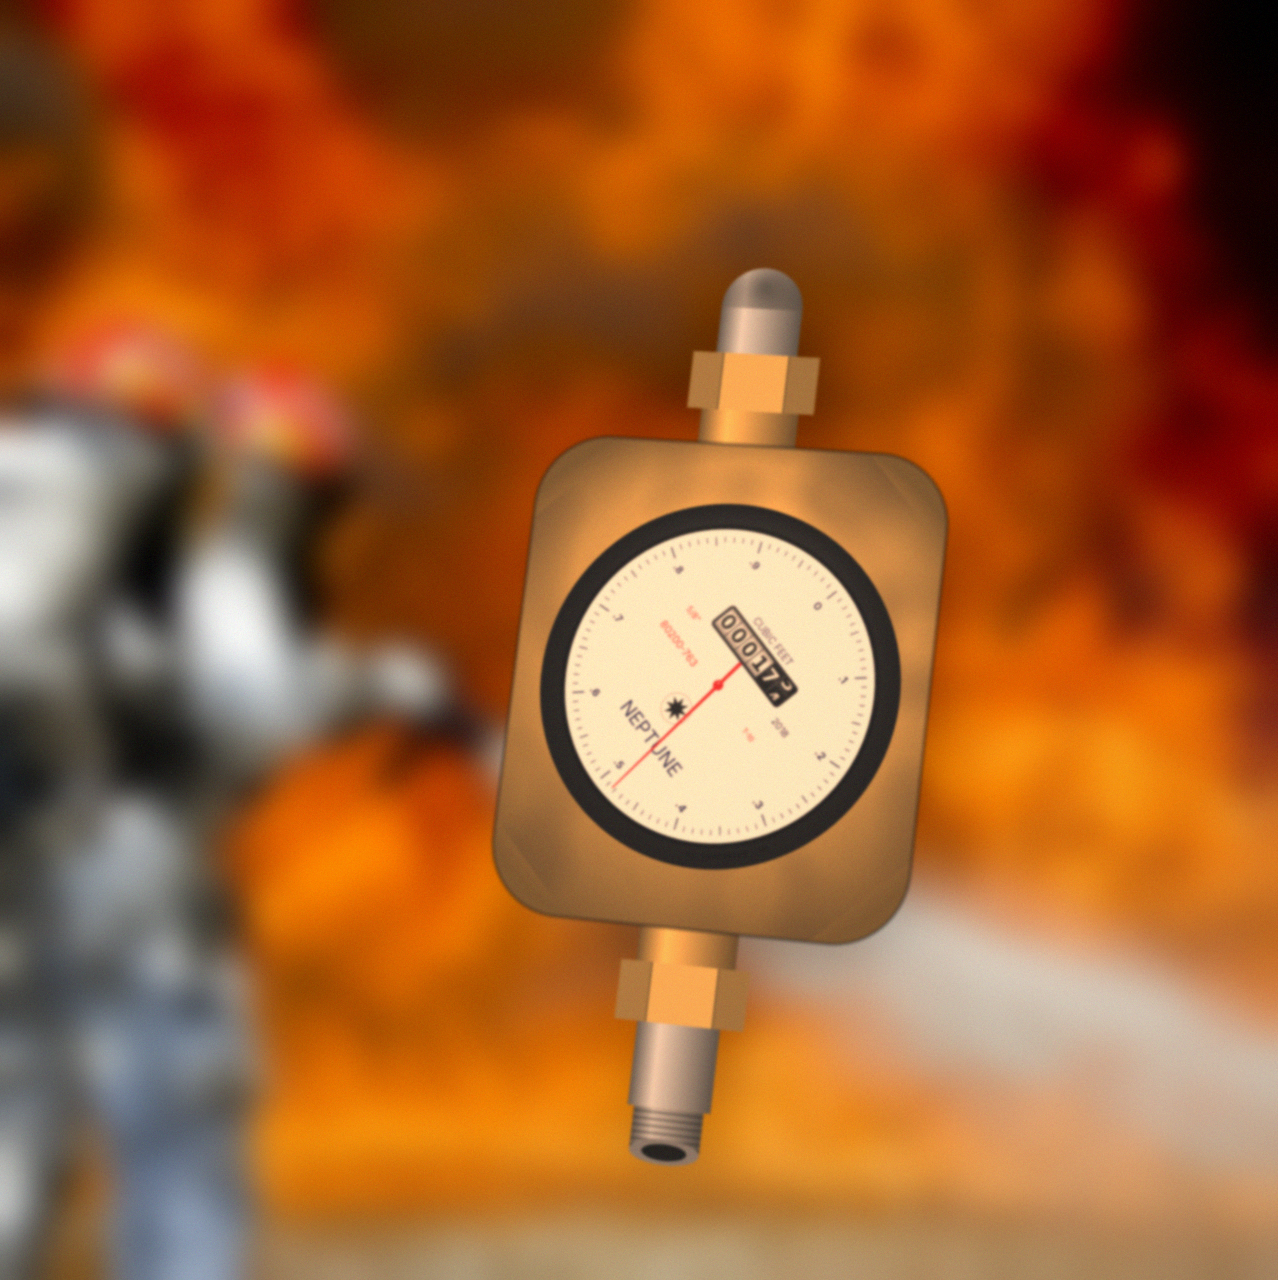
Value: 173.48 ft³
